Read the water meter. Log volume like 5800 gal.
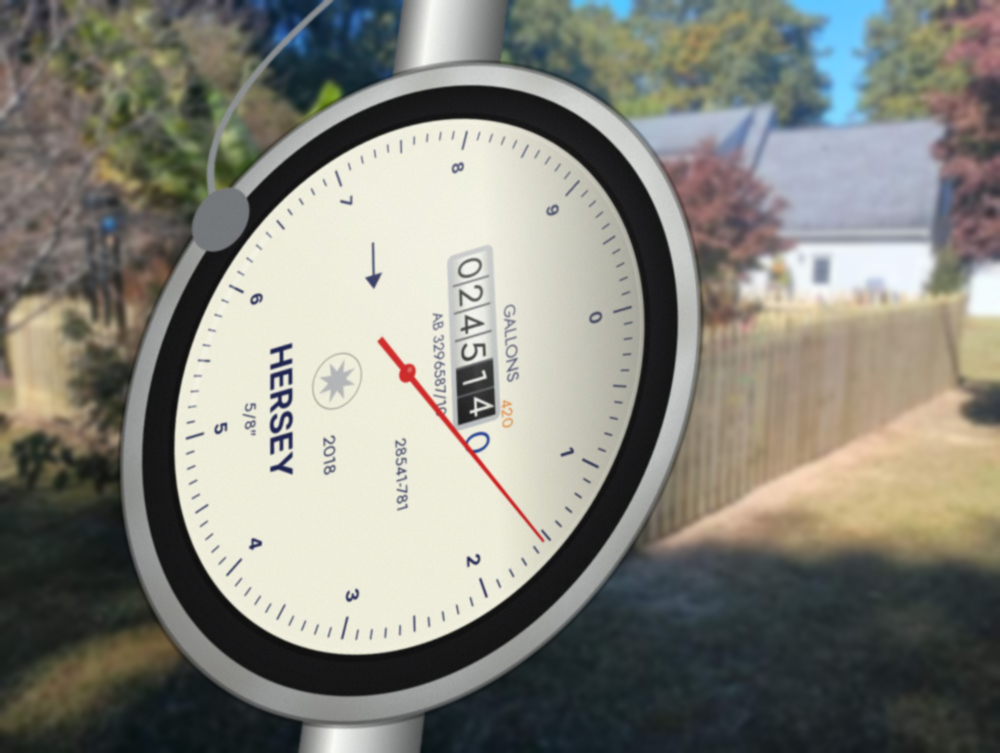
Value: 245141.5 gal
